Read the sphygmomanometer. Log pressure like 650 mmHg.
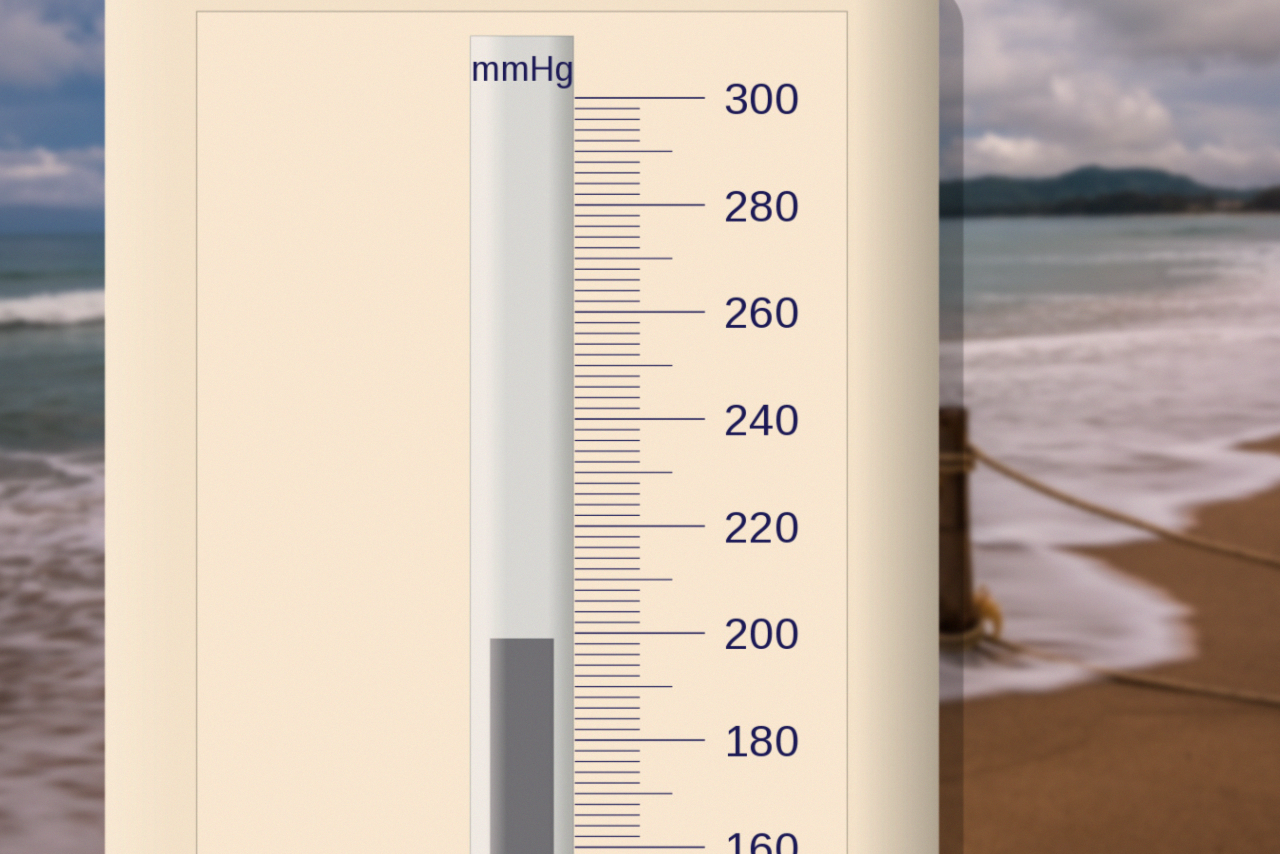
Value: 199 mmHg
